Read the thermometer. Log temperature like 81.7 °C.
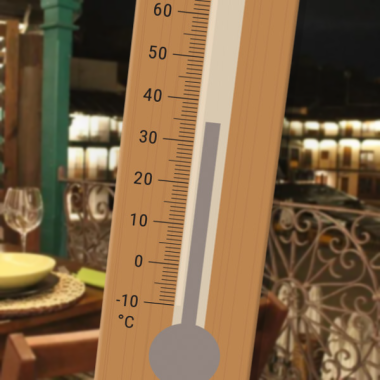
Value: 35 °C
